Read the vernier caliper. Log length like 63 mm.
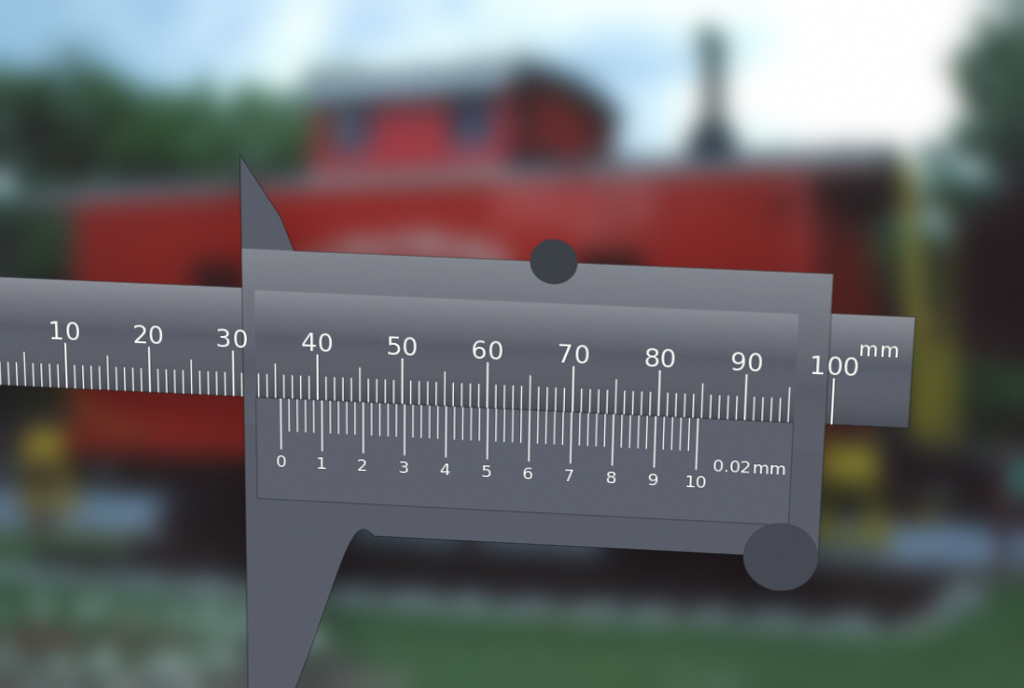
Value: 35.6 mm
